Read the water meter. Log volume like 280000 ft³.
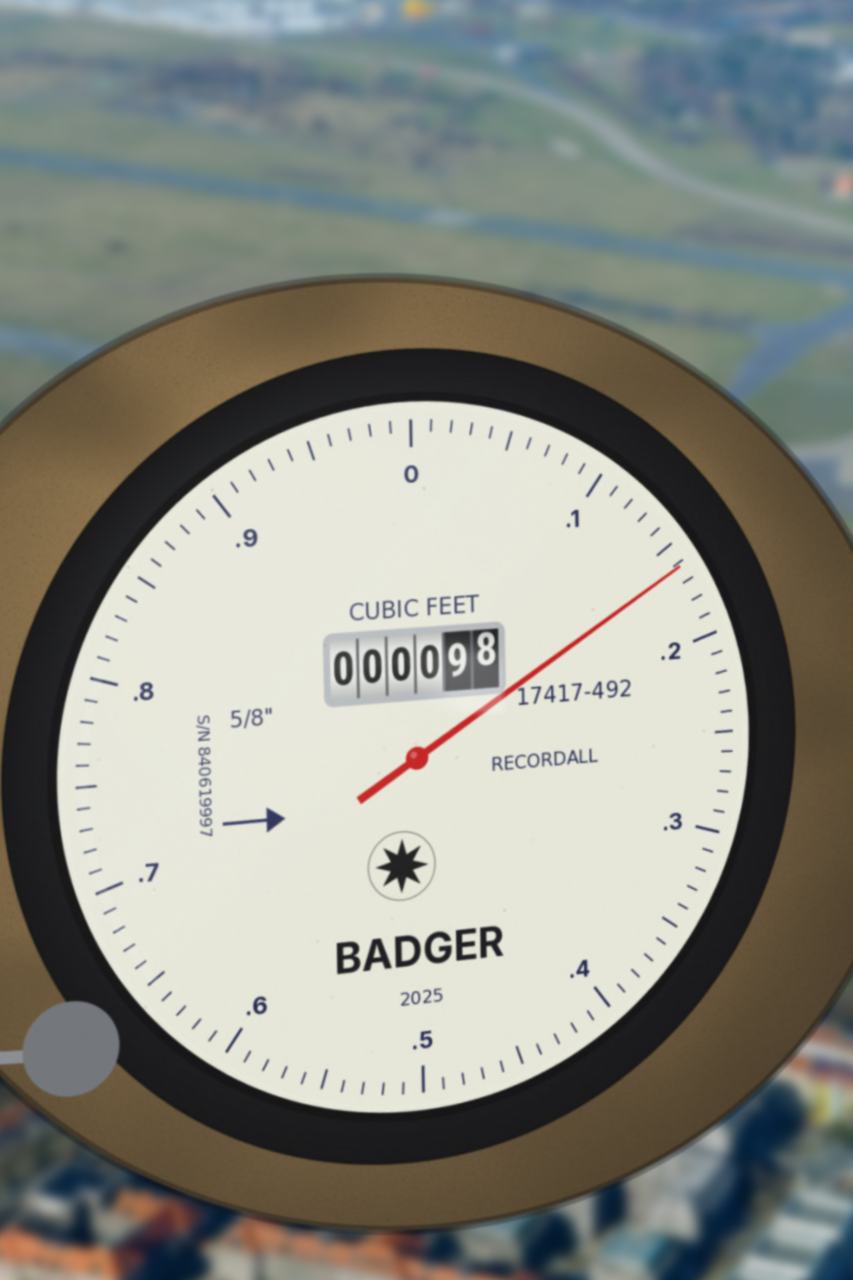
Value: 98.16 ft³
